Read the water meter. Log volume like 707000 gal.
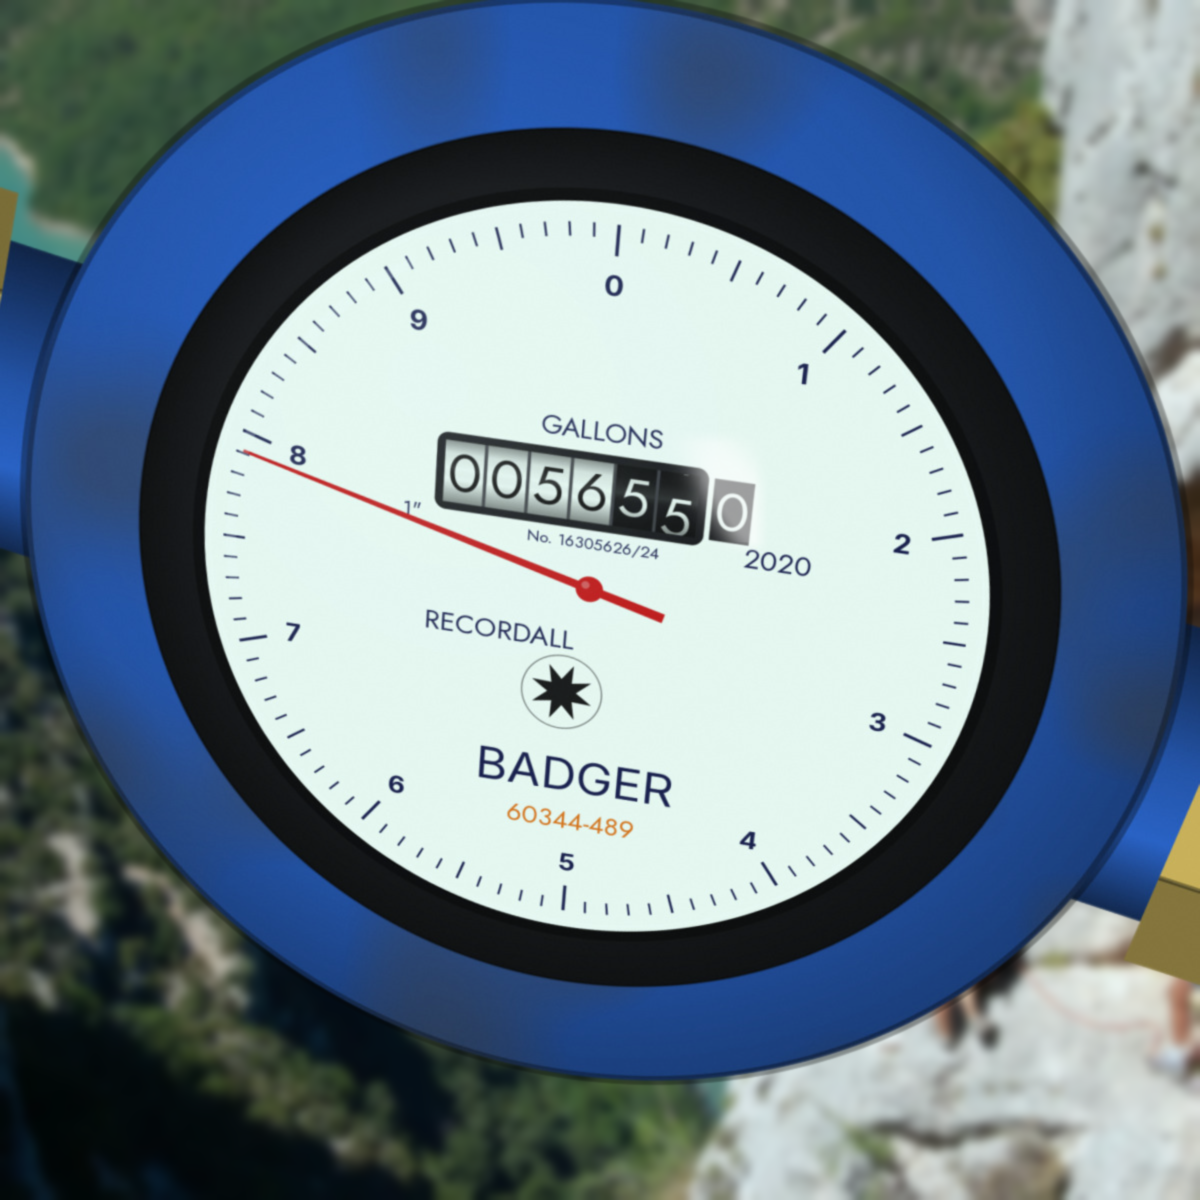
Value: 56547.9 gal
